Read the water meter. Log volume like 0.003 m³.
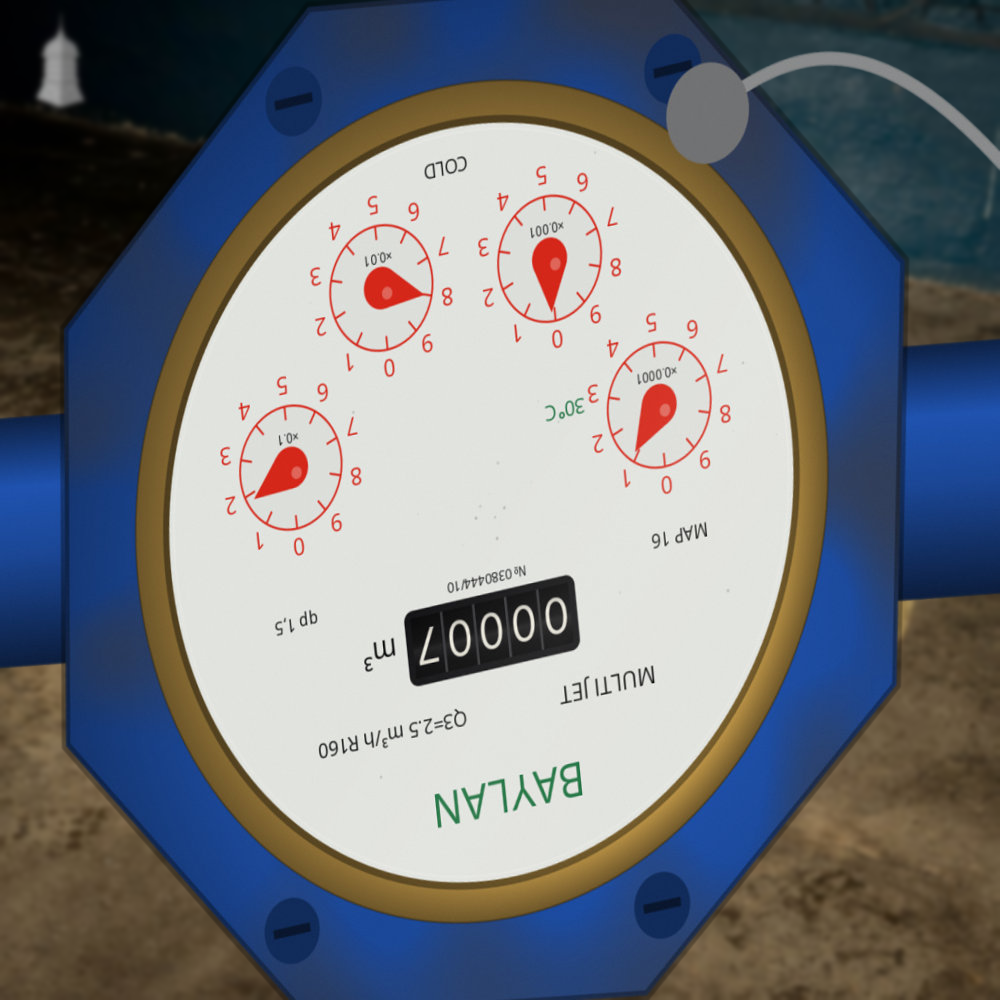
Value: 7.1801 m³
